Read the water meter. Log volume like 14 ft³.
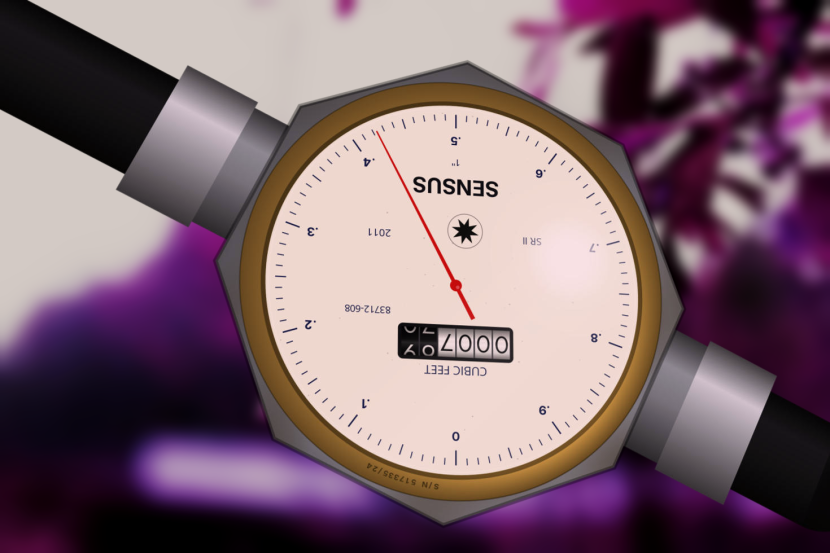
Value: 769.42 ft³
